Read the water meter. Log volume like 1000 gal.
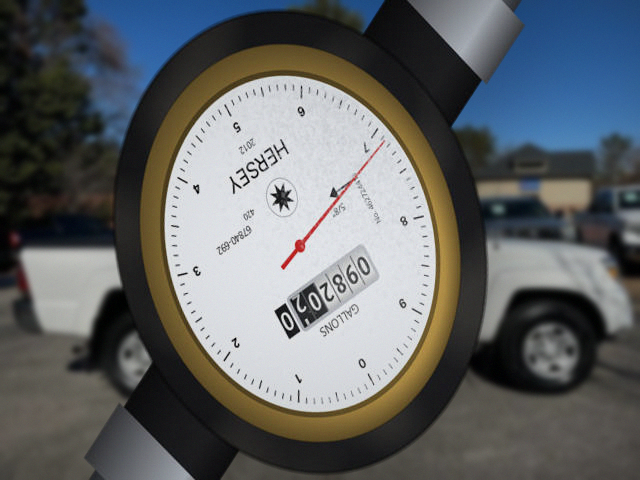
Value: 982017.1 gal
